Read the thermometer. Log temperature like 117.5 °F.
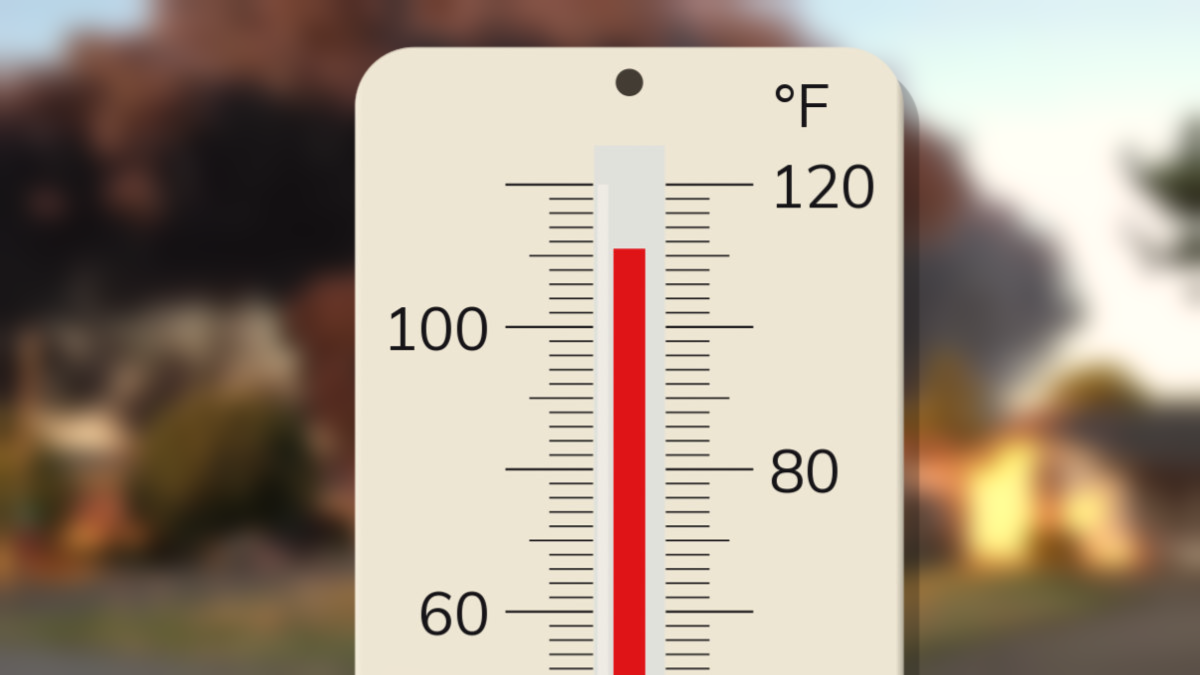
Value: 111 °F
